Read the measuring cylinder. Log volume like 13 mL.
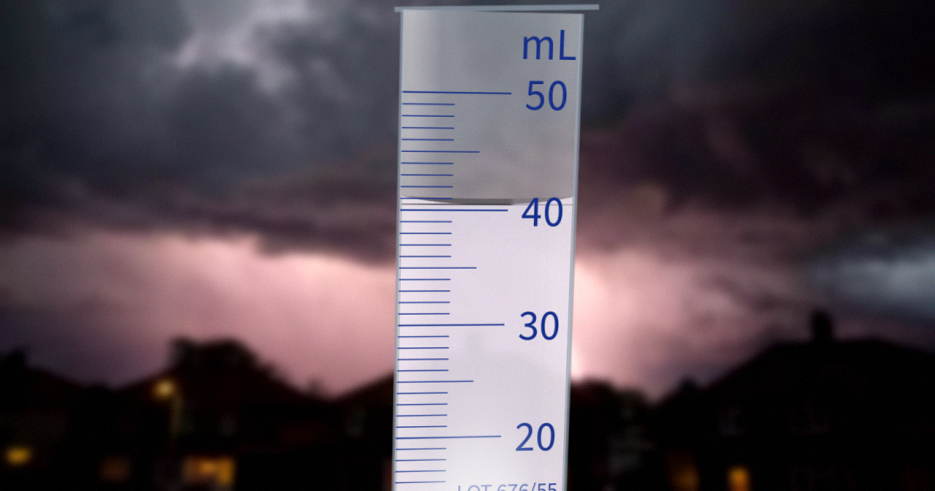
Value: 40.5 mL
